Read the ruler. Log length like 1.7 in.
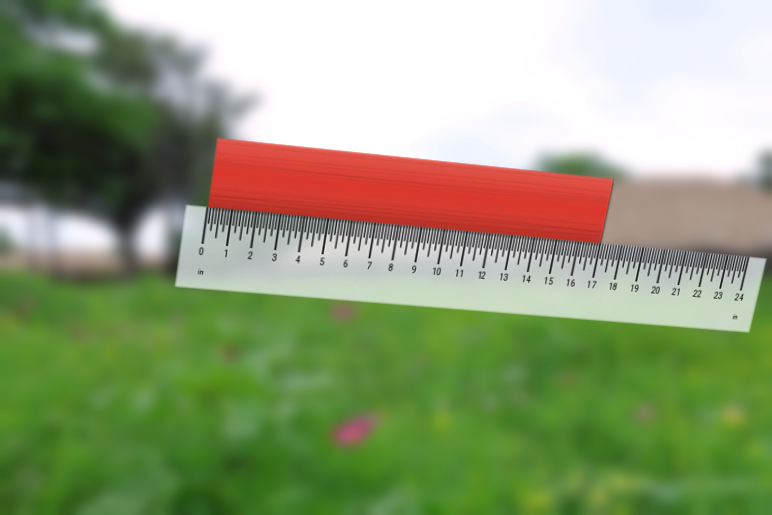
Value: 17 in
